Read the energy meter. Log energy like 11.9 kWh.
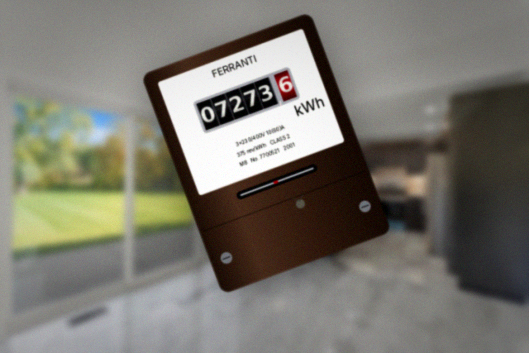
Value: 7273.6 kWh
